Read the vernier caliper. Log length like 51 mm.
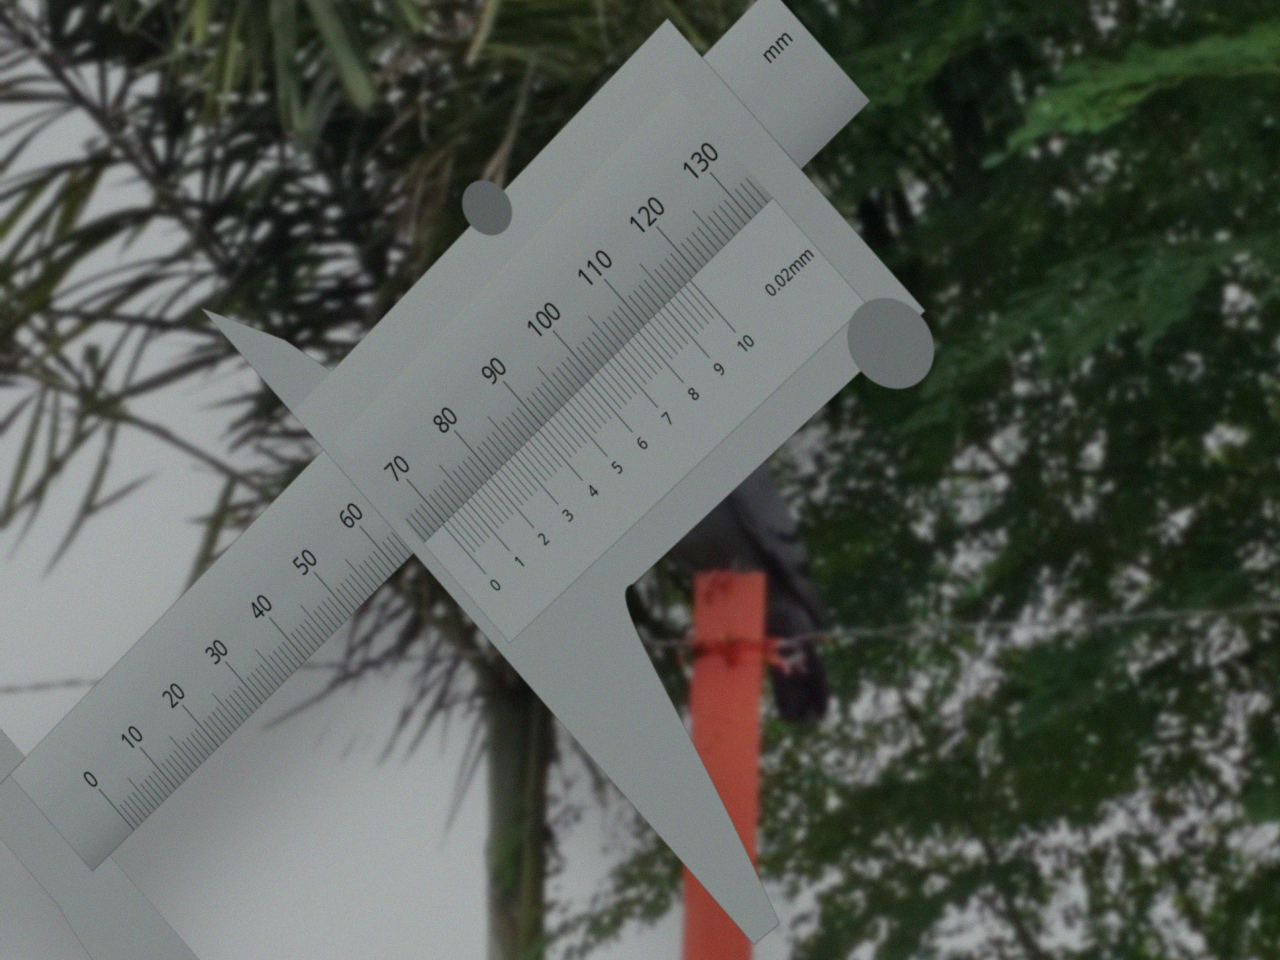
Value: 69.6 mm
